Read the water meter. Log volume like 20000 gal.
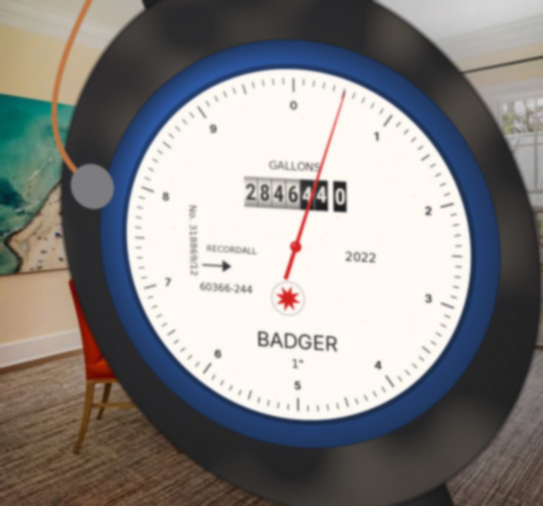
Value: 2846440.5 gal
